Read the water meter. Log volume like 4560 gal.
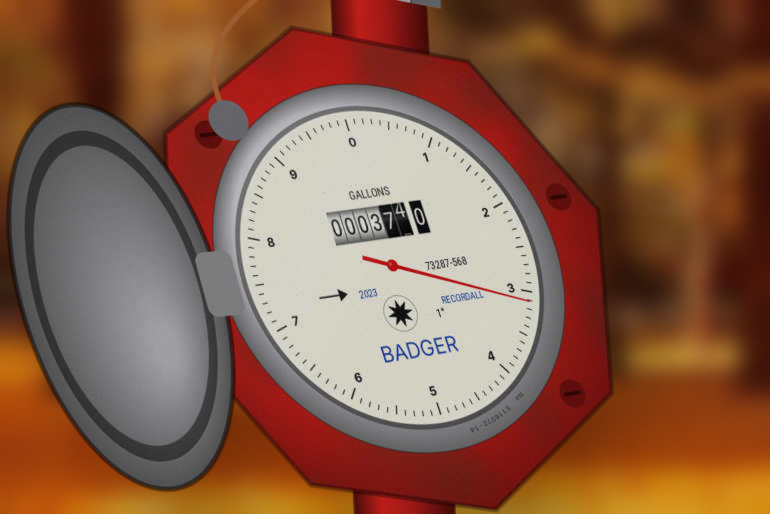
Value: 3743.1 gal
